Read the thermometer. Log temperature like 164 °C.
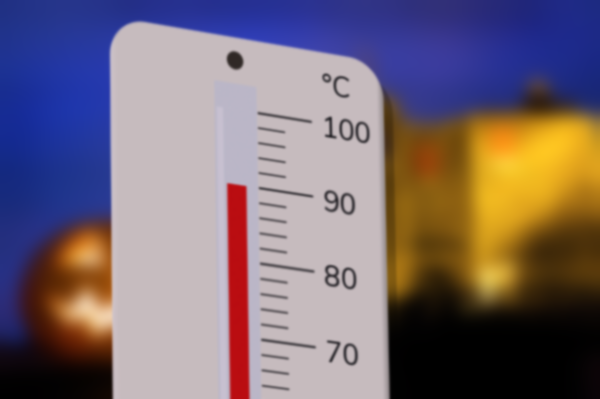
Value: 90 °C
